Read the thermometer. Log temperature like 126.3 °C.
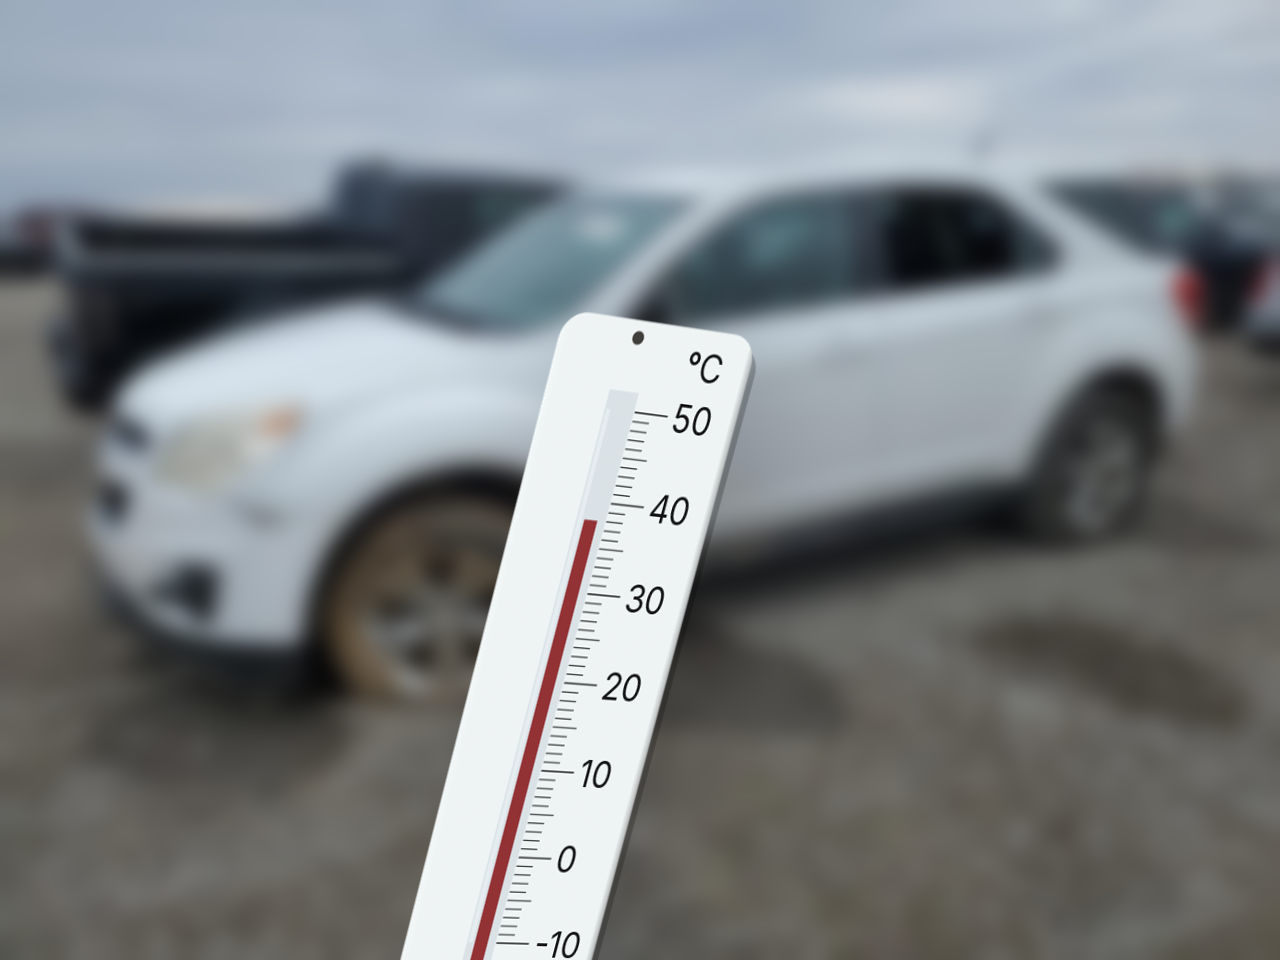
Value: 38 °C
